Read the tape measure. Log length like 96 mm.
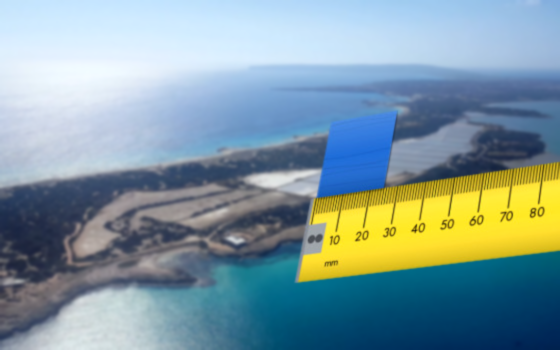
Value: 25 mm
